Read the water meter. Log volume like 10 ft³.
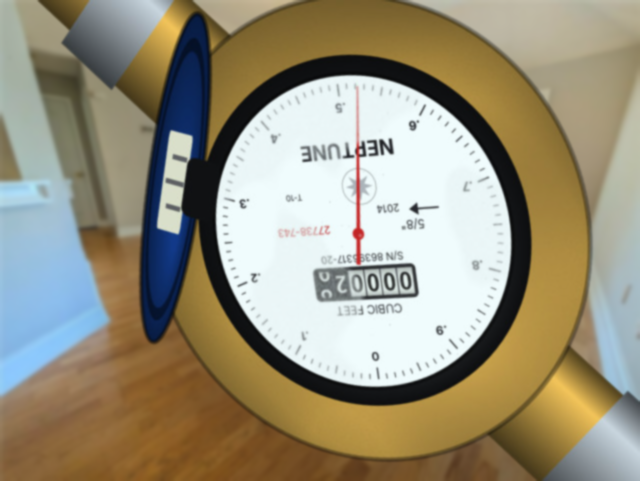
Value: 28.52 ft³
